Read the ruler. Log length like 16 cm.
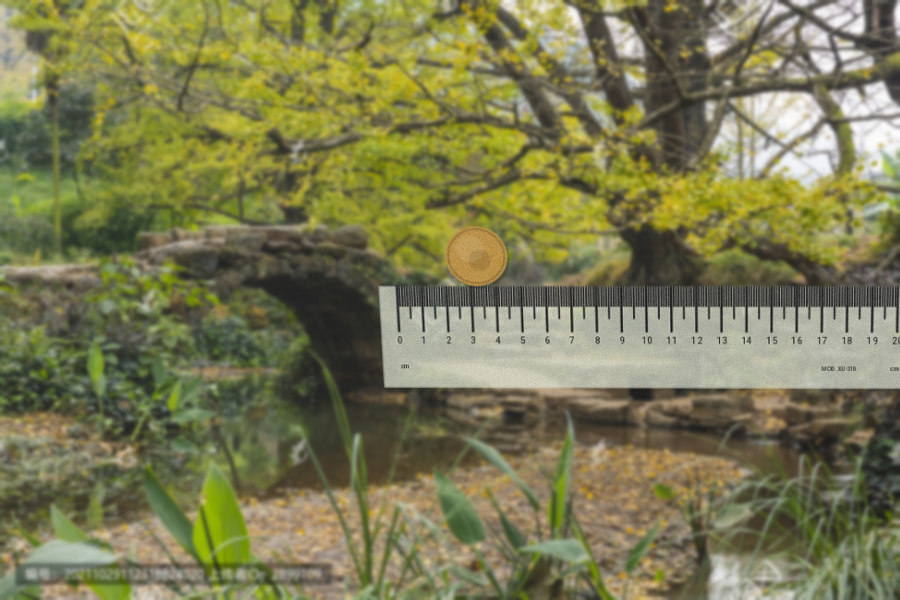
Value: 2.5 cm
